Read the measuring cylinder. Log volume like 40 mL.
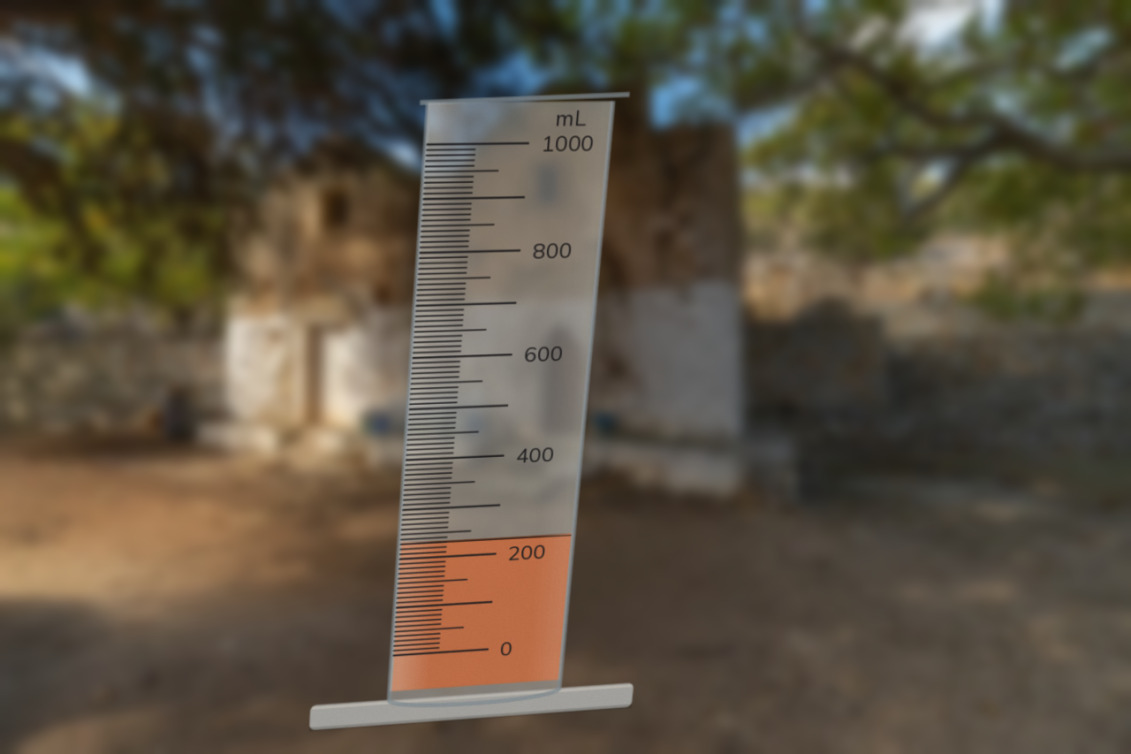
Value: 230 mL
